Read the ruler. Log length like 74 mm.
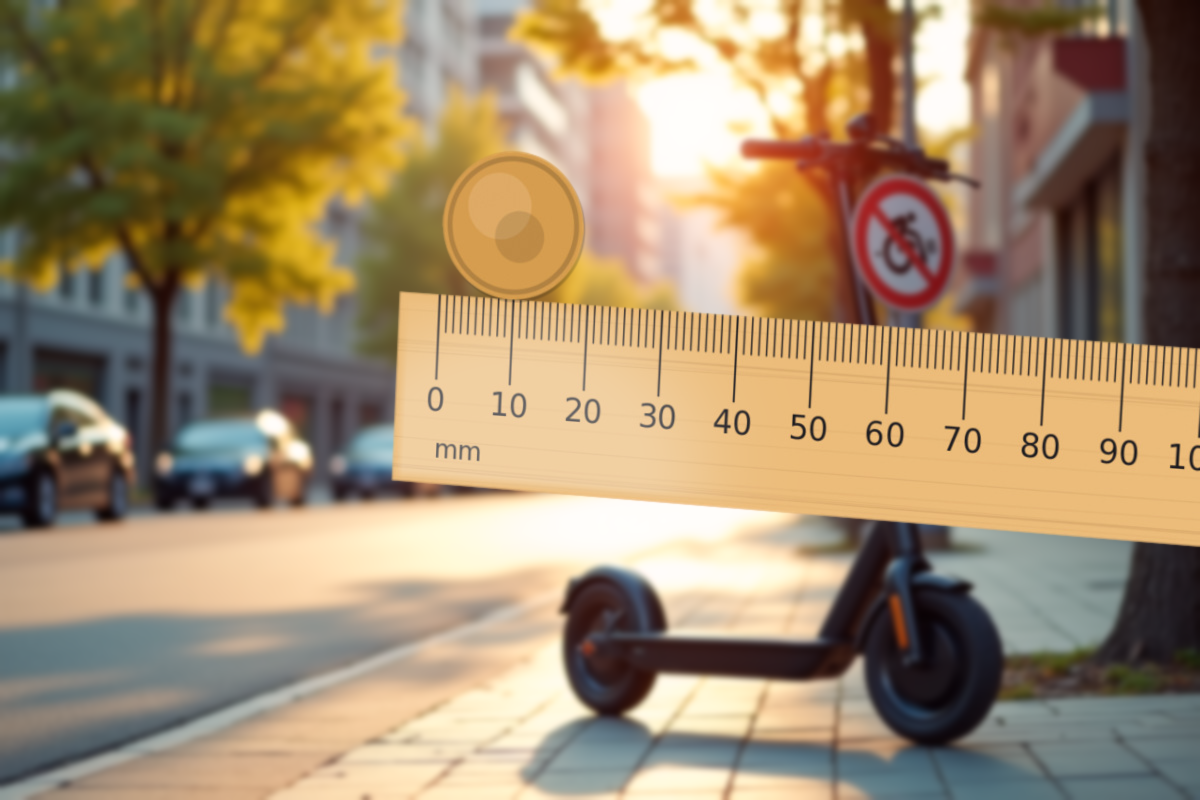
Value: 19 mm
